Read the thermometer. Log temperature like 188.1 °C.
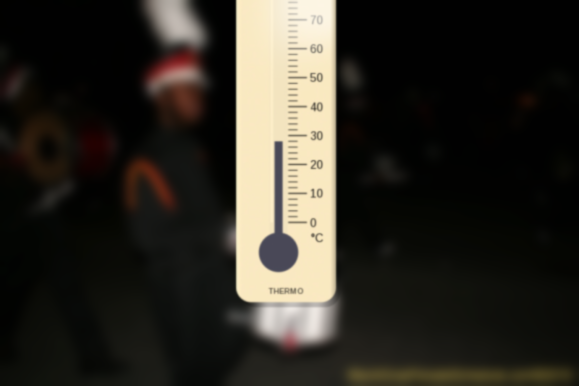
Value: 28 °C
